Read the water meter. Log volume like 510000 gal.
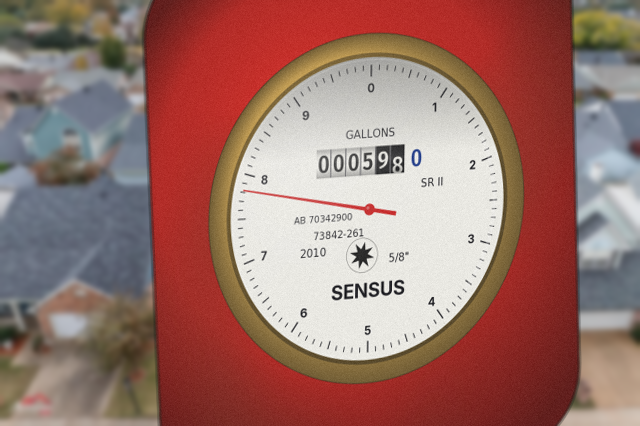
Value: 5977.8 gal
